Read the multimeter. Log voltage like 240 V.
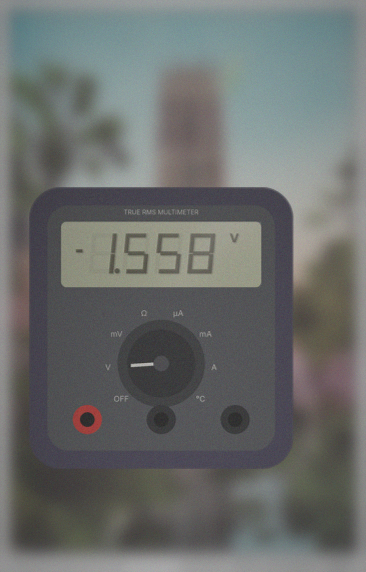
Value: -1.558 V
